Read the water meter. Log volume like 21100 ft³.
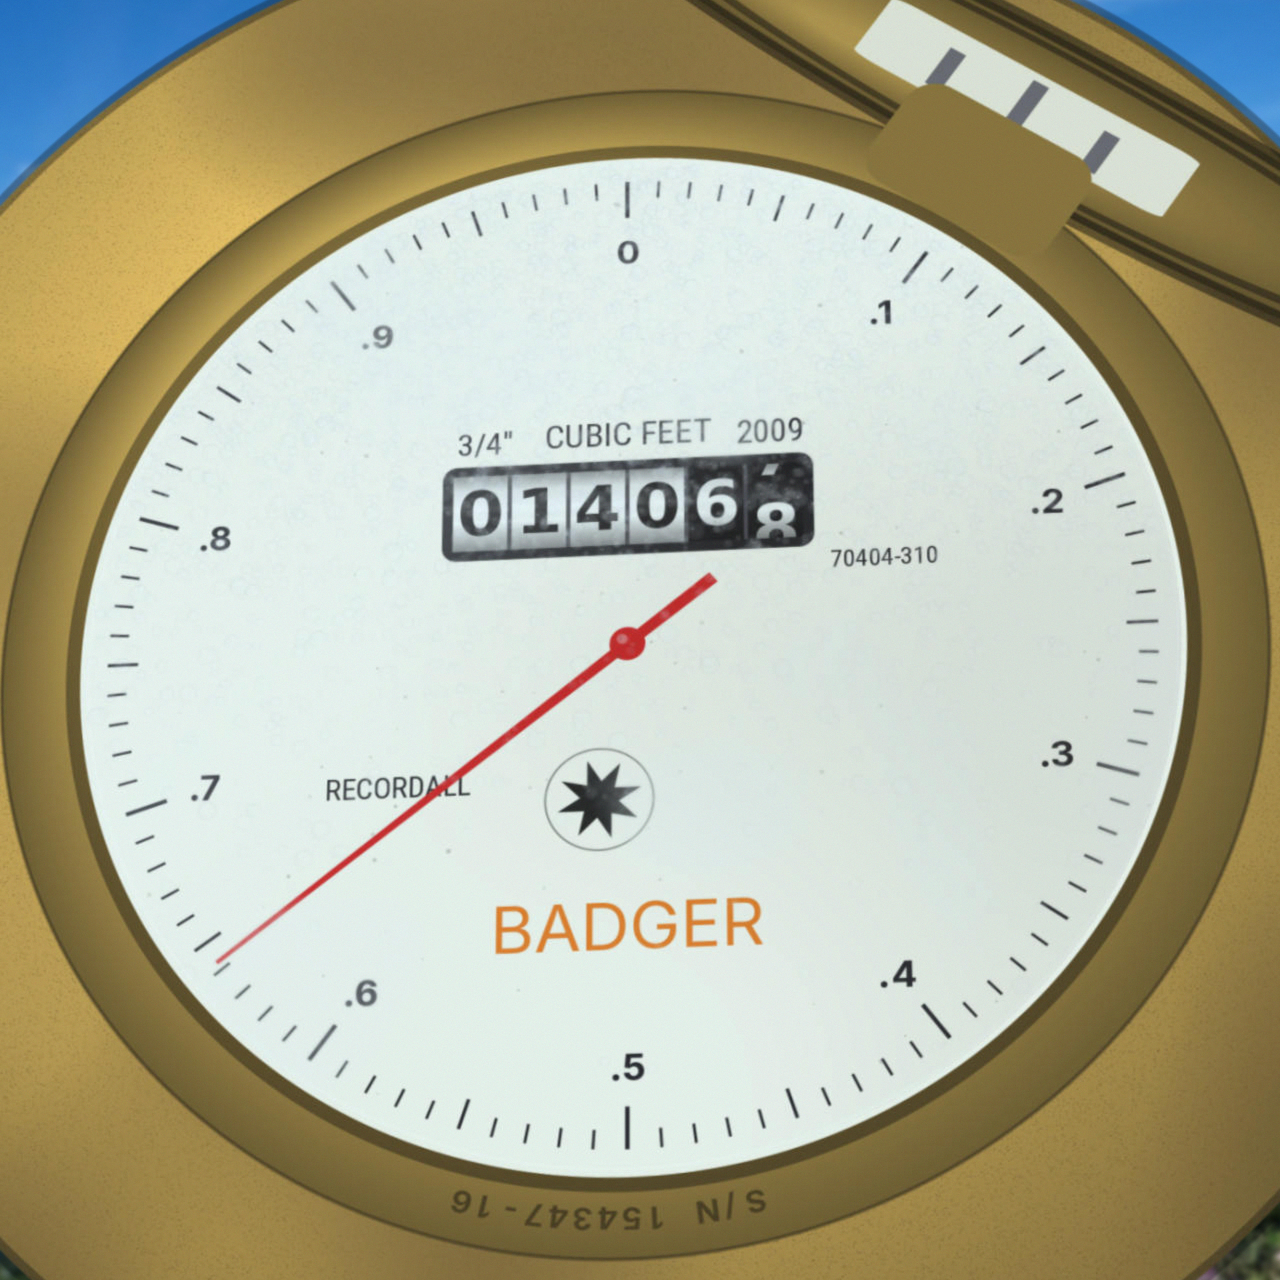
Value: 14067.64 ft³
